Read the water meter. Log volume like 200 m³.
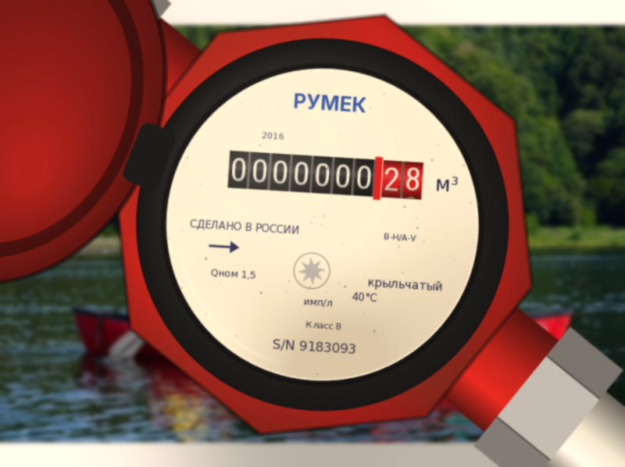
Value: 0.28 m³
